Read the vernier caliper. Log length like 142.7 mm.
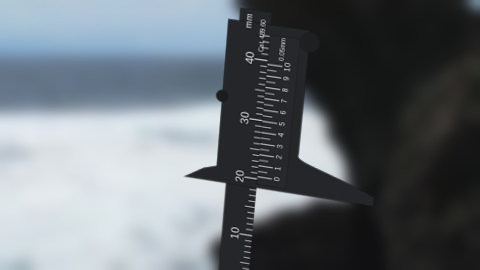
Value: 20.4 mm
